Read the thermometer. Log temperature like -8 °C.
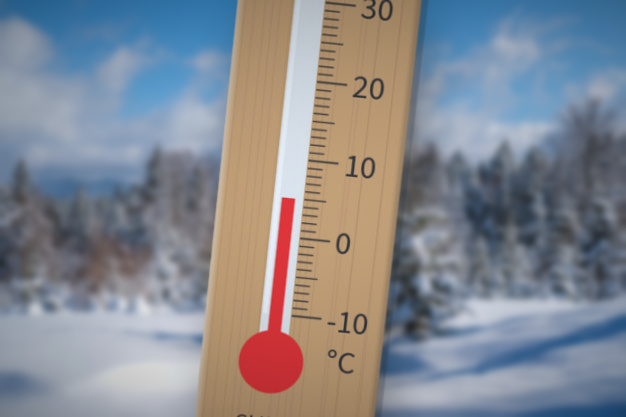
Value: 5 °C
